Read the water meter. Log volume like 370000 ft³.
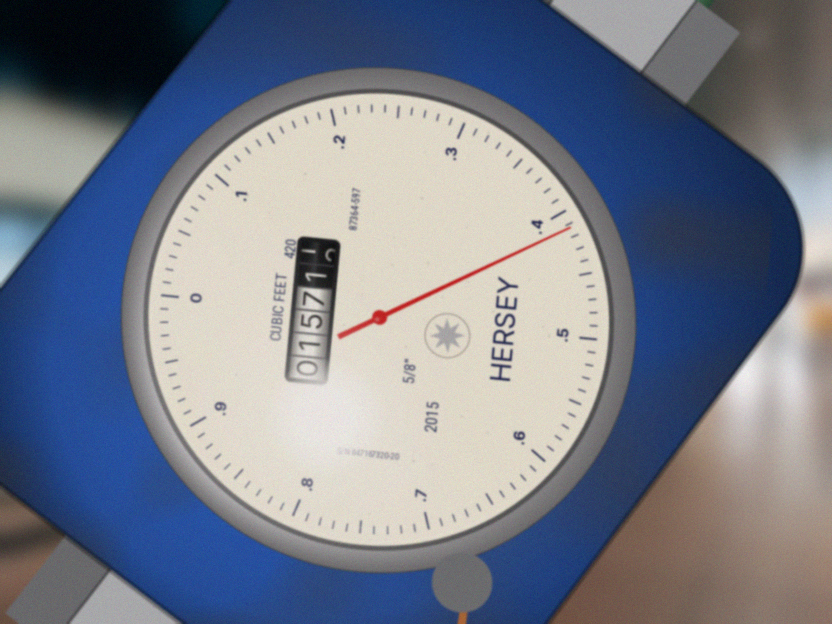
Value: 15711.41 ft³
